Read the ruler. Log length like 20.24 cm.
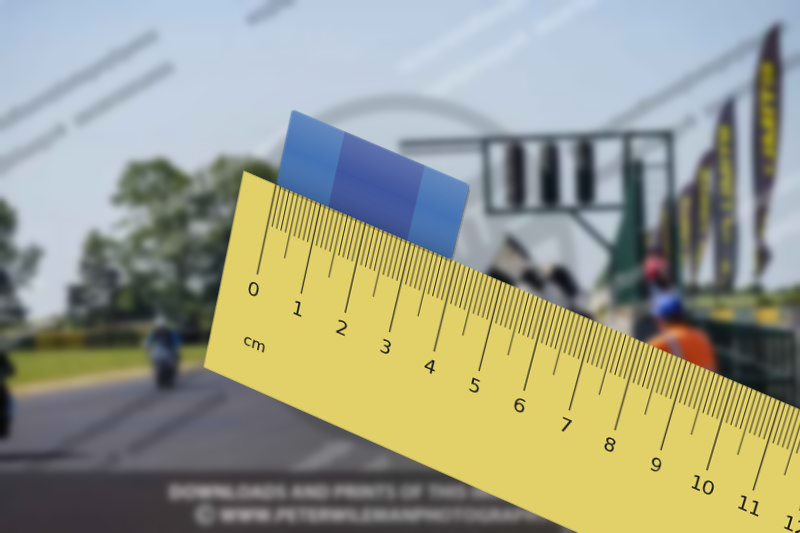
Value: 3.9 cm
